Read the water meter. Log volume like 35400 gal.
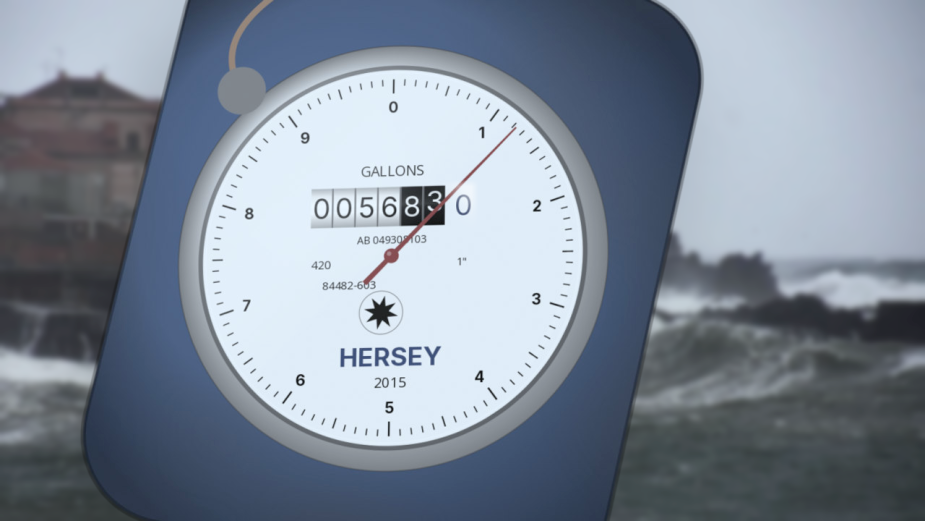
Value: 56831.2 gal
